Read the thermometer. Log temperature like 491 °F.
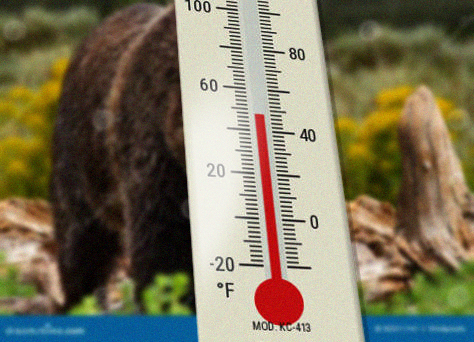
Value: 48 °F
